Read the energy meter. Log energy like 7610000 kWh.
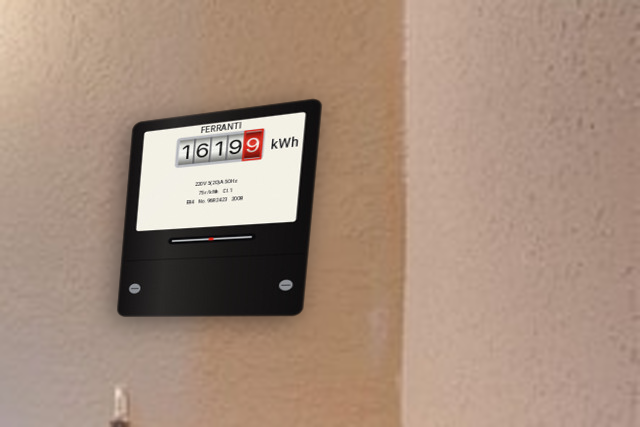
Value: 1619.9 kWh
